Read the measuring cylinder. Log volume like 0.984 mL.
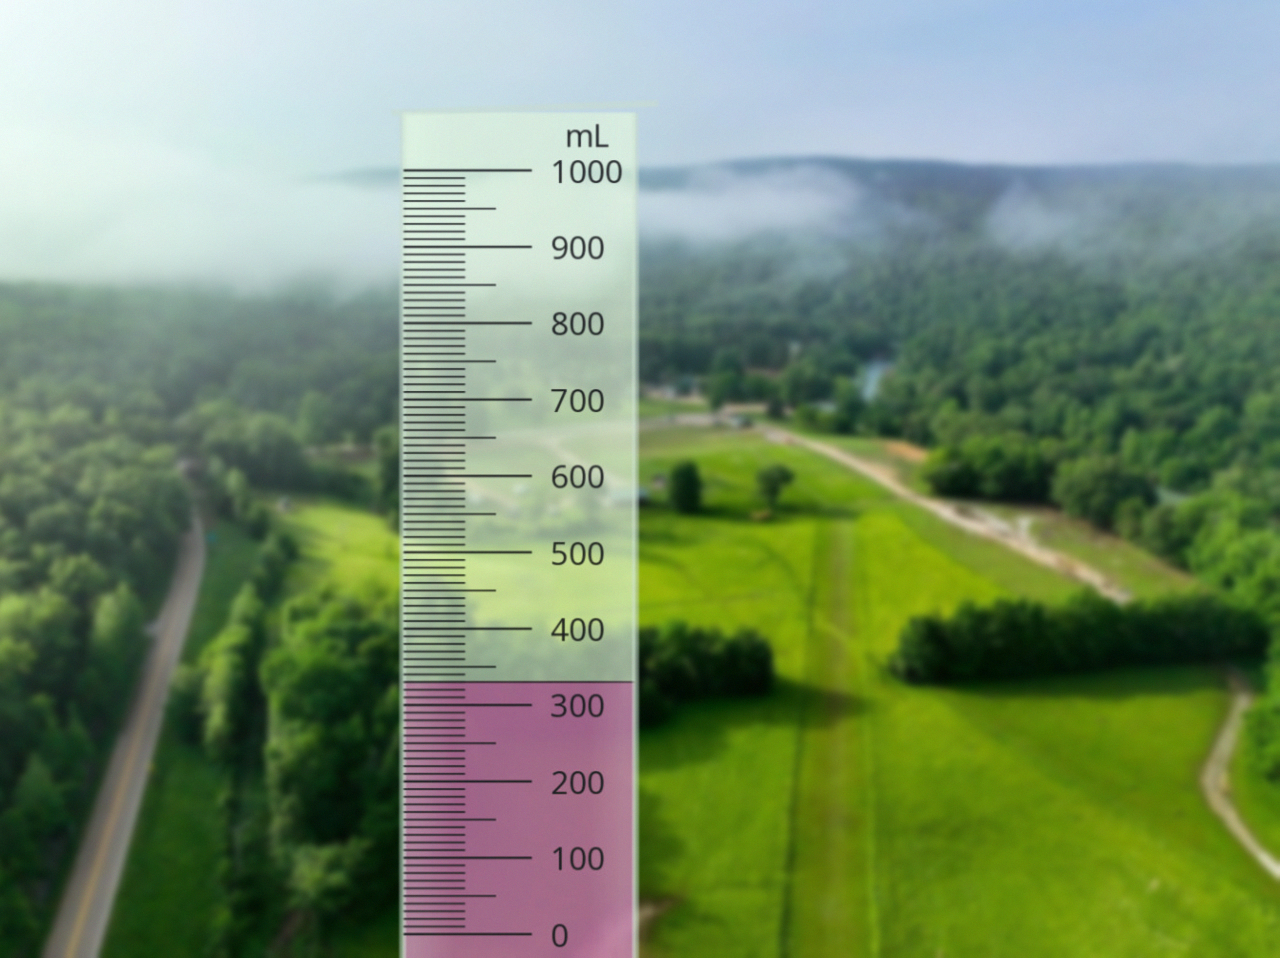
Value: 330 mL
